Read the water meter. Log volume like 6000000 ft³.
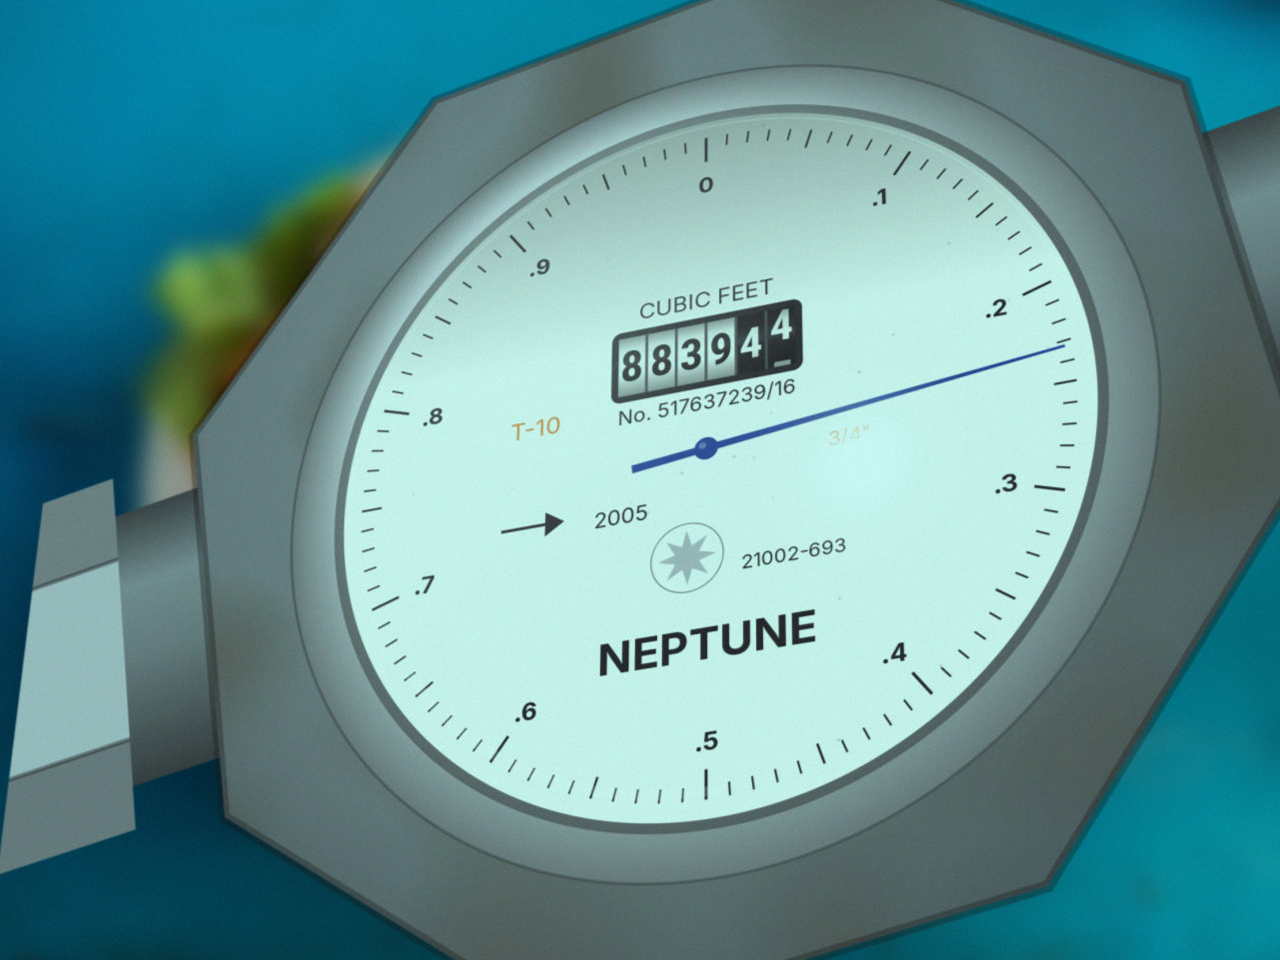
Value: 883944.23 ft³
